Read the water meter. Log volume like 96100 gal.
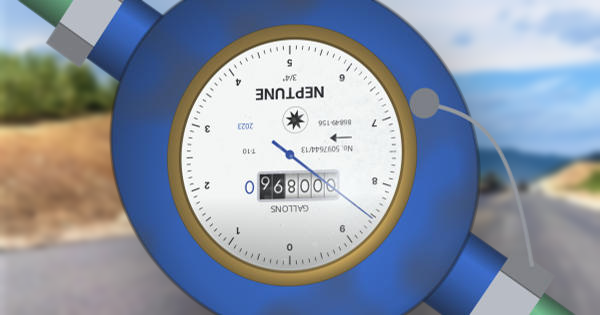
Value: 8958.5 gal
